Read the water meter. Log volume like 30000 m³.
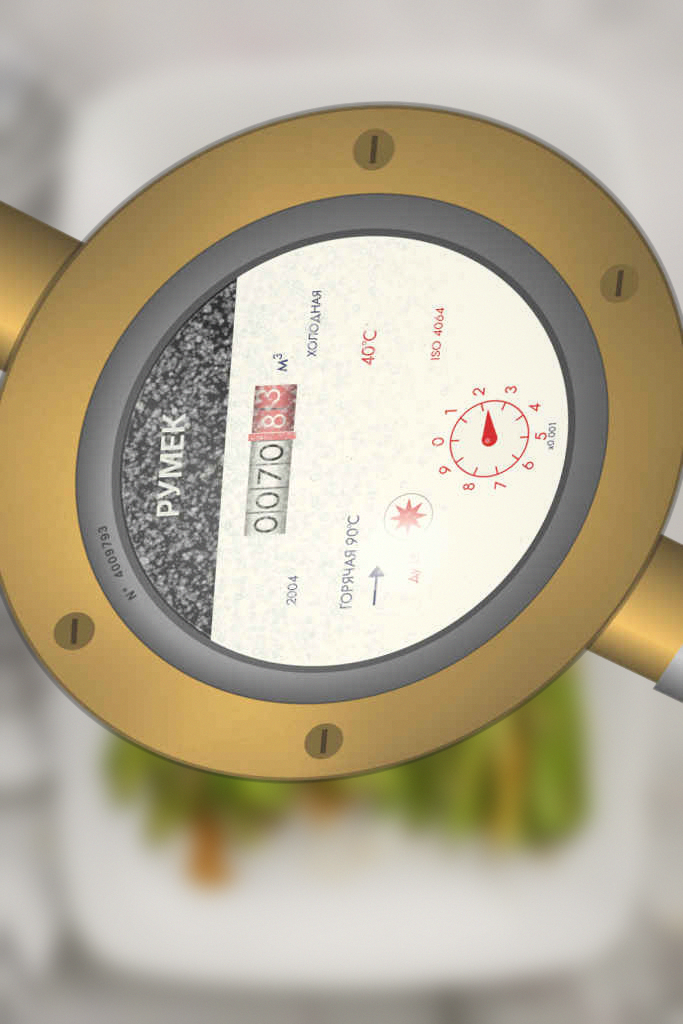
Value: 70.832 m³
